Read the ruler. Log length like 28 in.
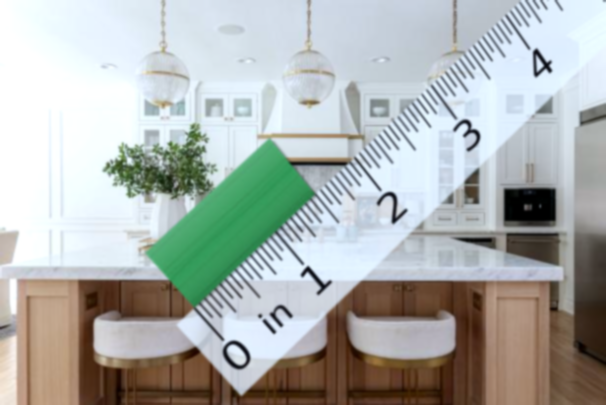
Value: 1.5 in
